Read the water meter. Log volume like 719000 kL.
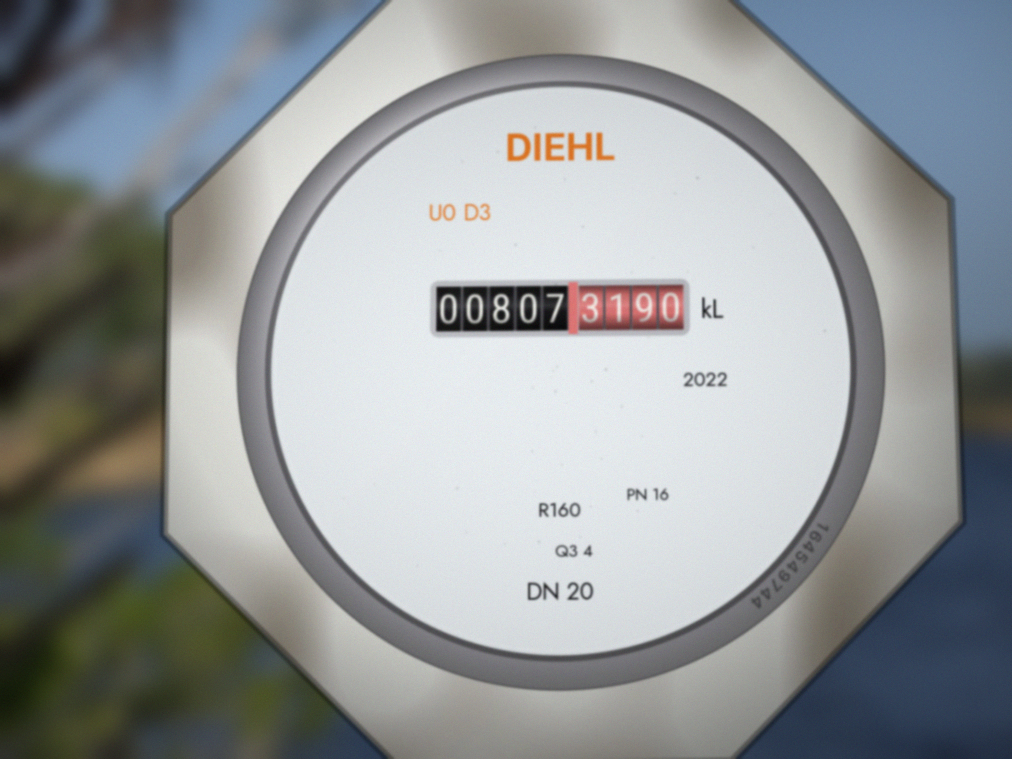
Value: 807.3190 kL
